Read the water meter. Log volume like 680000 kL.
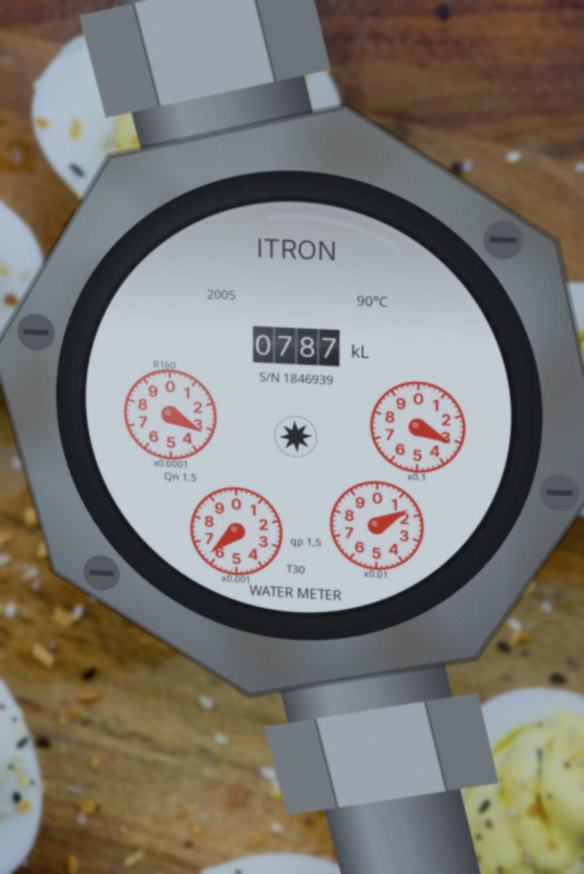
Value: 787.3163 kL
